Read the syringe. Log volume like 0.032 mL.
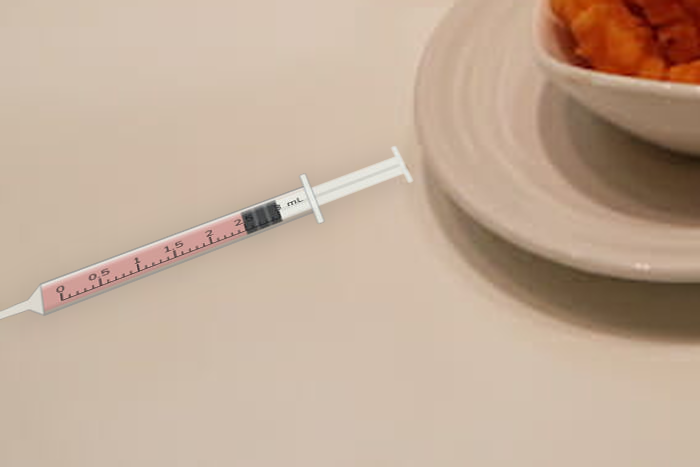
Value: 2.5 mL
